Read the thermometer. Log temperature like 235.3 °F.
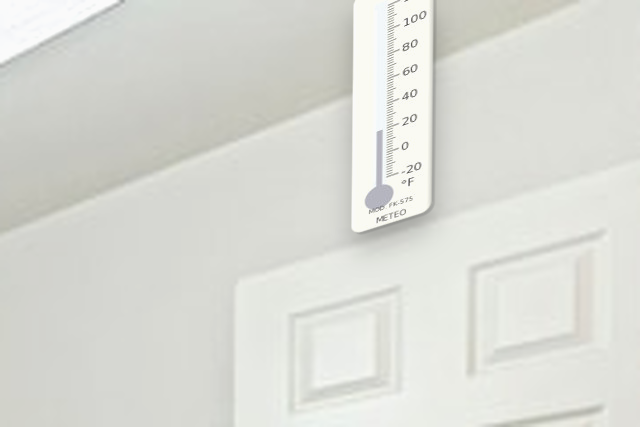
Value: 20 °F
